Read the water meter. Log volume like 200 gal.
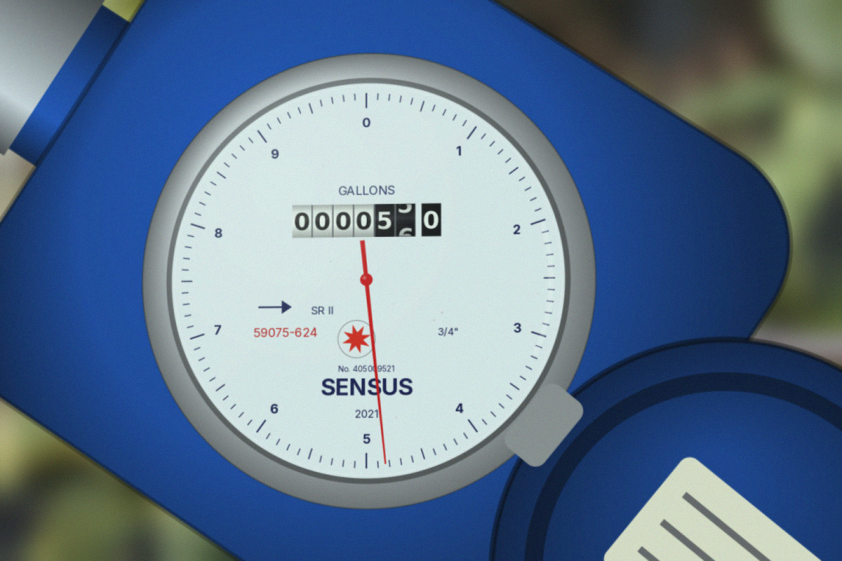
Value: 554.8 gal
